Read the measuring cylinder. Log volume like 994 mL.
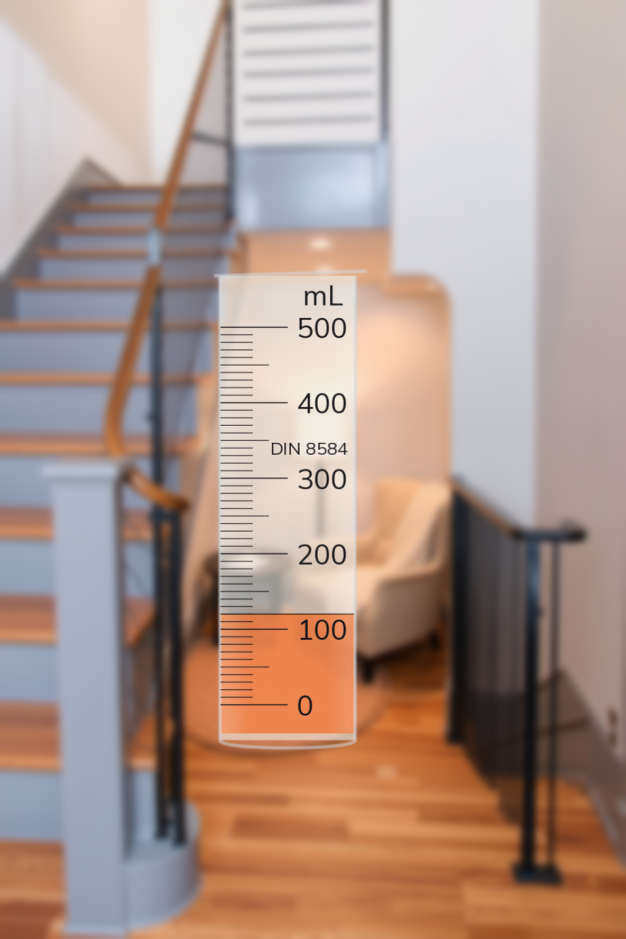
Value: 120 mL
